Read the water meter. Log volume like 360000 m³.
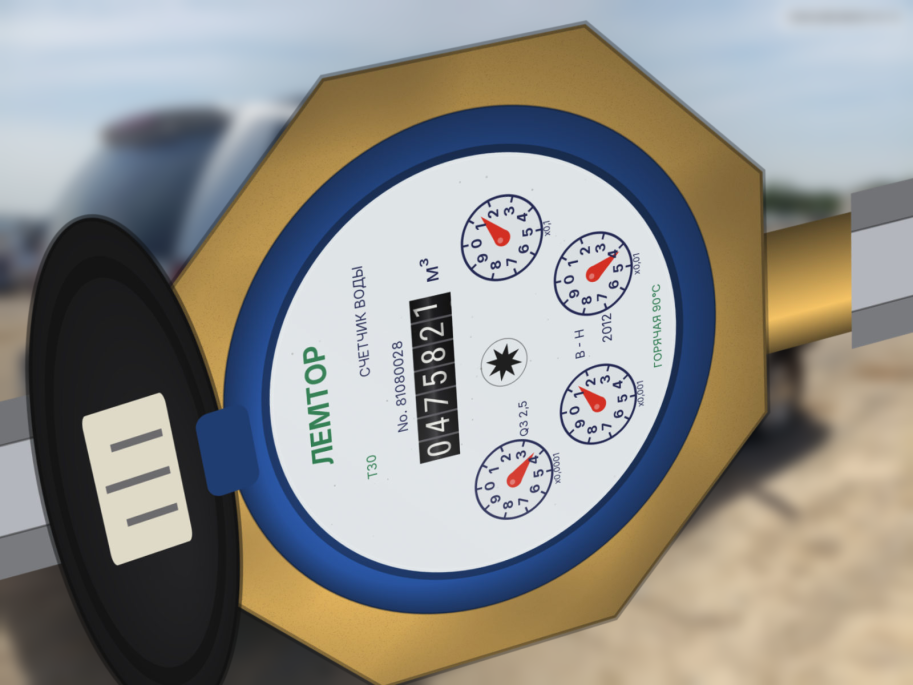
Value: 475821.1413 m³
